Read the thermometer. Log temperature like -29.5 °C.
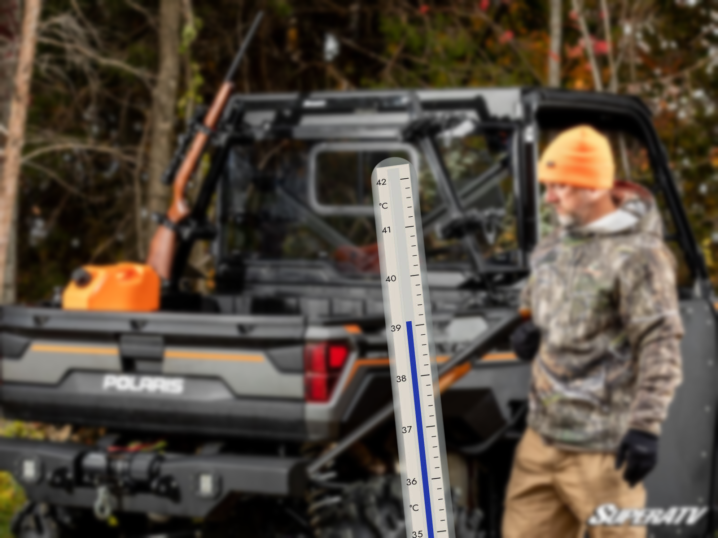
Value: 39.1 °C
